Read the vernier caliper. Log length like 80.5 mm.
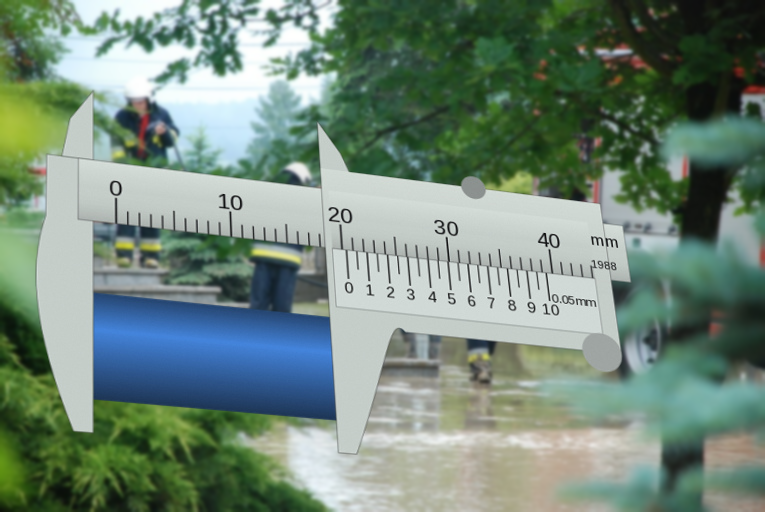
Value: 20.4 mm
